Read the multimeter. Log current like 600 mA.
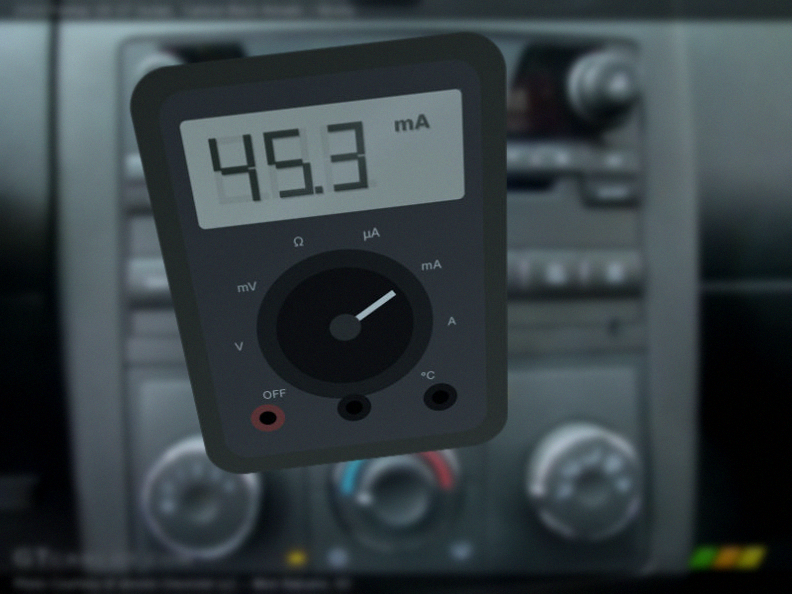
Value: 45.3 mA
